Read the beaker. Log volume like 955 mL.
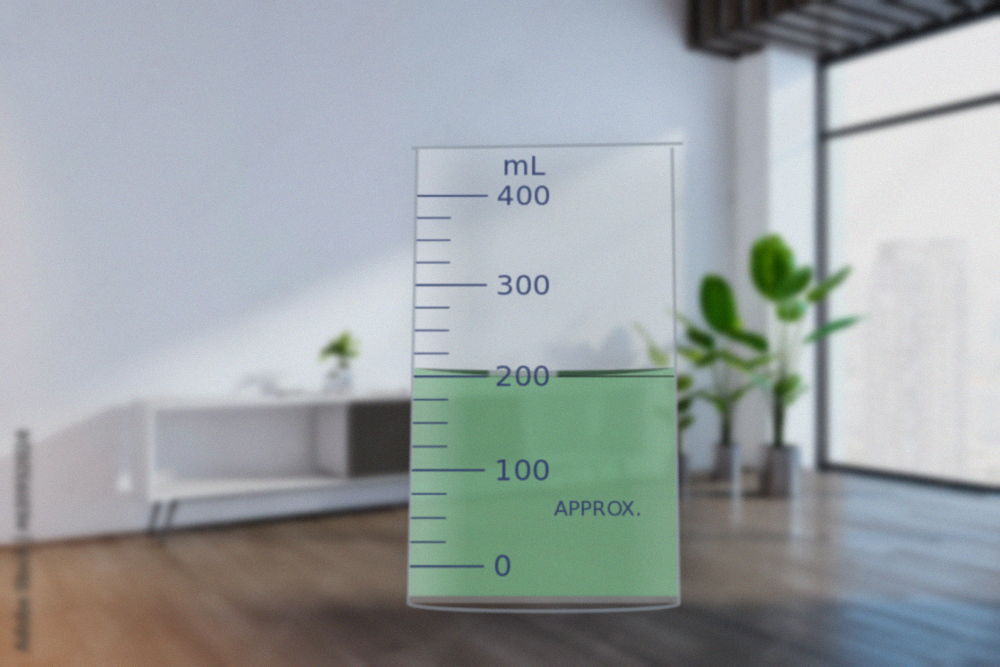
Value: 200 mL
